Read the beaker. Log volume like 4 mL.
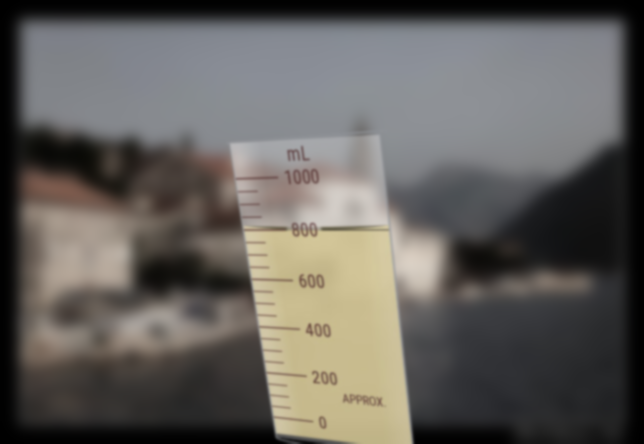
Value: 800 mL
